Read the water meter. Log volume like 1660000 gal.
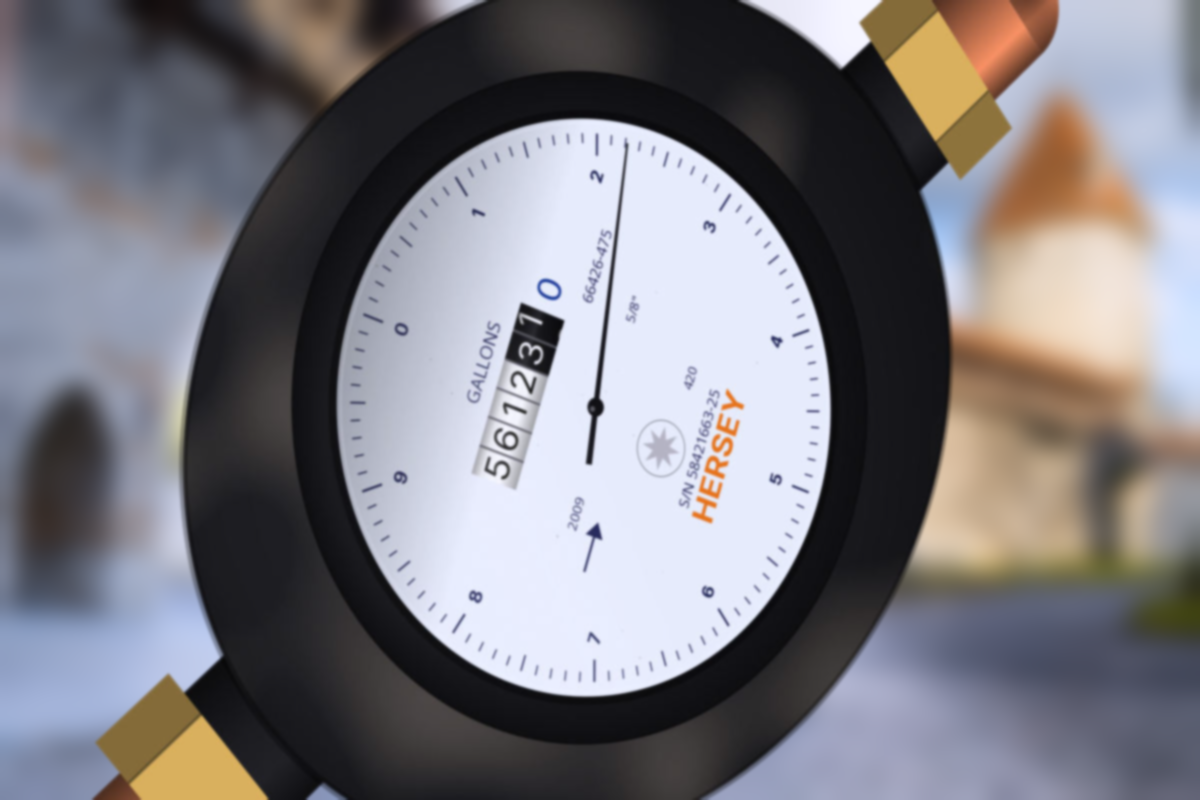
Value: 5612312.2 gal
